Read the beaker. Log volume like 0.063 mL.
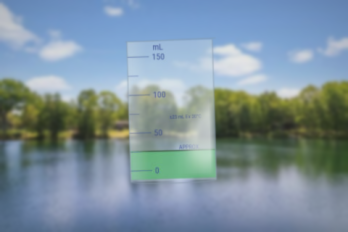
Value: 25 mL
